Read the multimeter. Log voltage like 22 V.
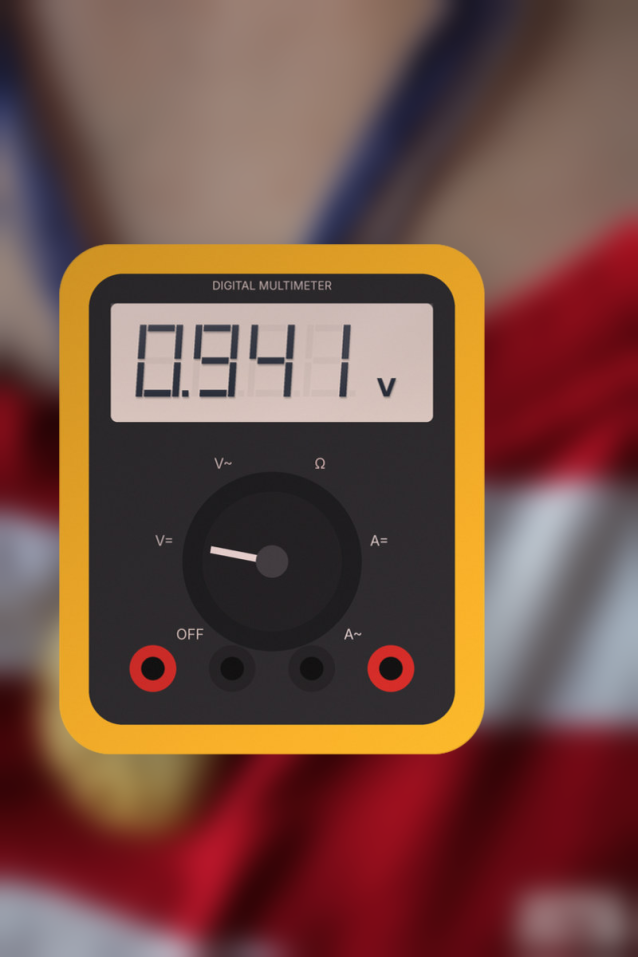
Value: 0.941 V
